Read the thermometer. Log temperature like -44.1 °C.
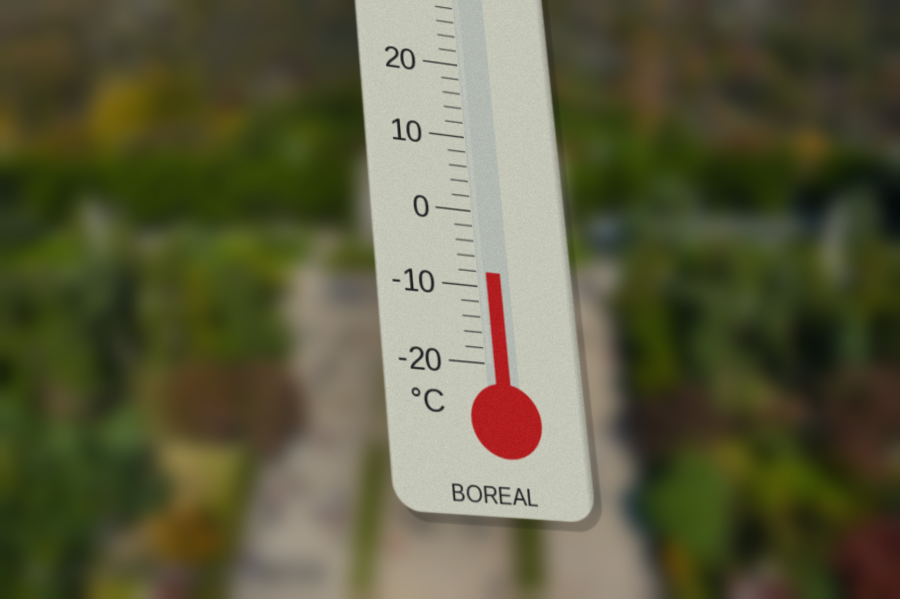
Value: -8 °C
